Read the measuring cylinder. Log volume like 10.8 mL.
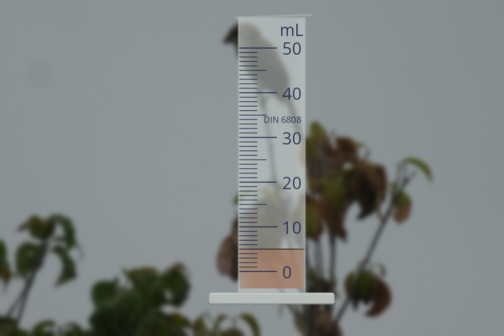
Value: 5 mL
